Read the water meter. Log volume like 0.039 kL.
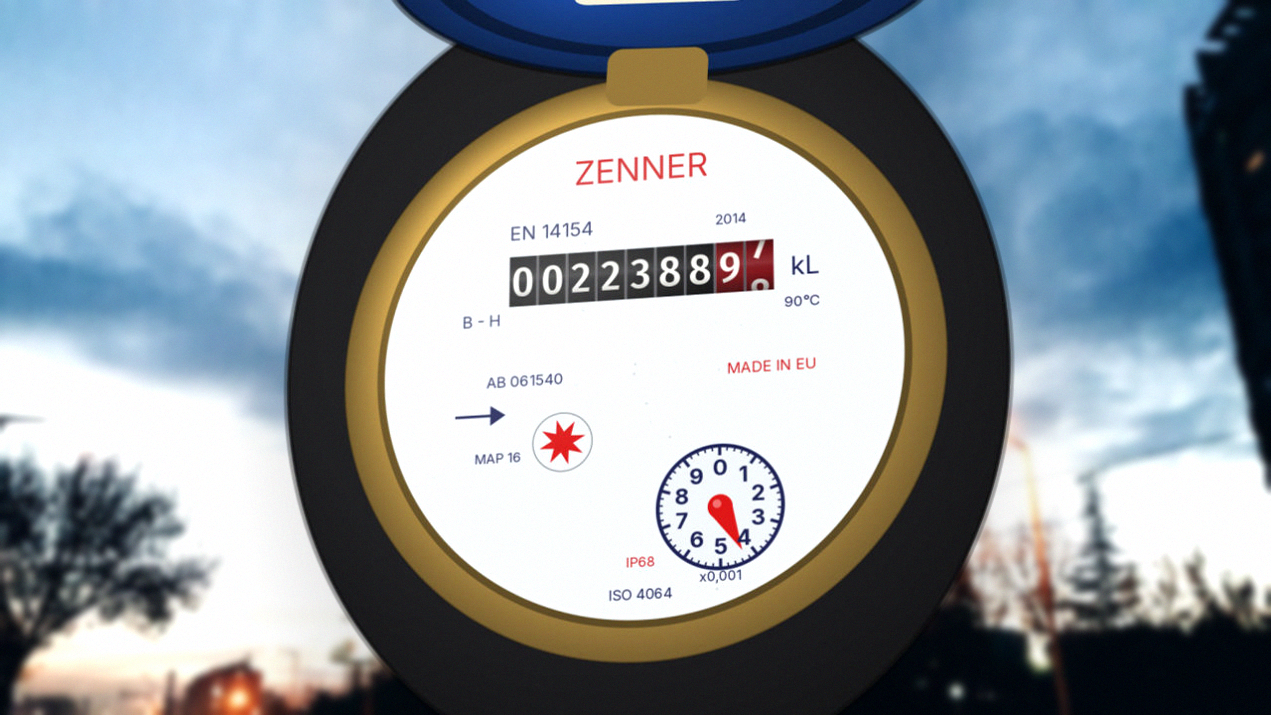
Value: 22388.974 kL
